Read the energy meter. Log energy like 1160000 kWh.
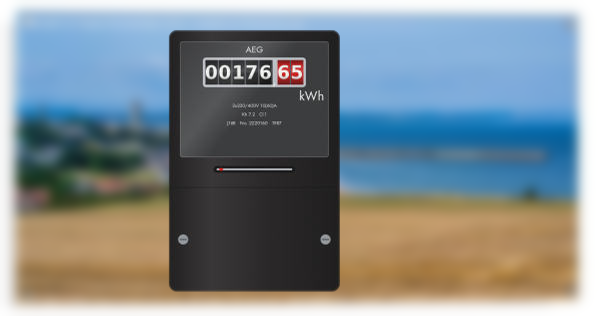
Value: 176.65 kWh
